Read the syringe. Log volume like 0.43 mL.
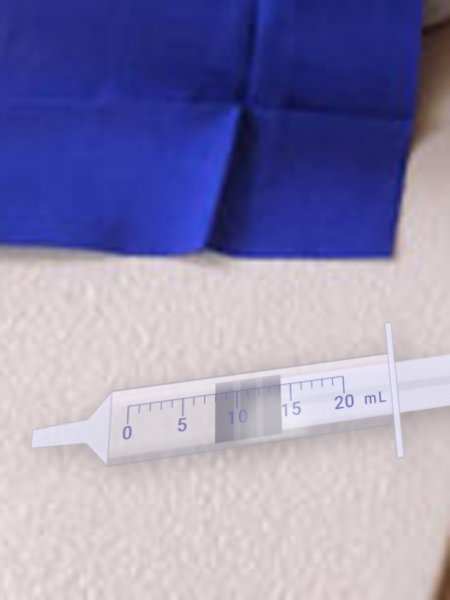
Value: 8 mL
